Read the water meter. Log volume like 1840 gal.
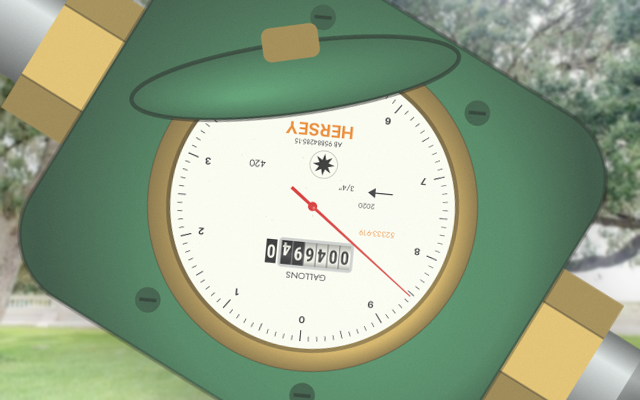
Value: 46938.5 gal
